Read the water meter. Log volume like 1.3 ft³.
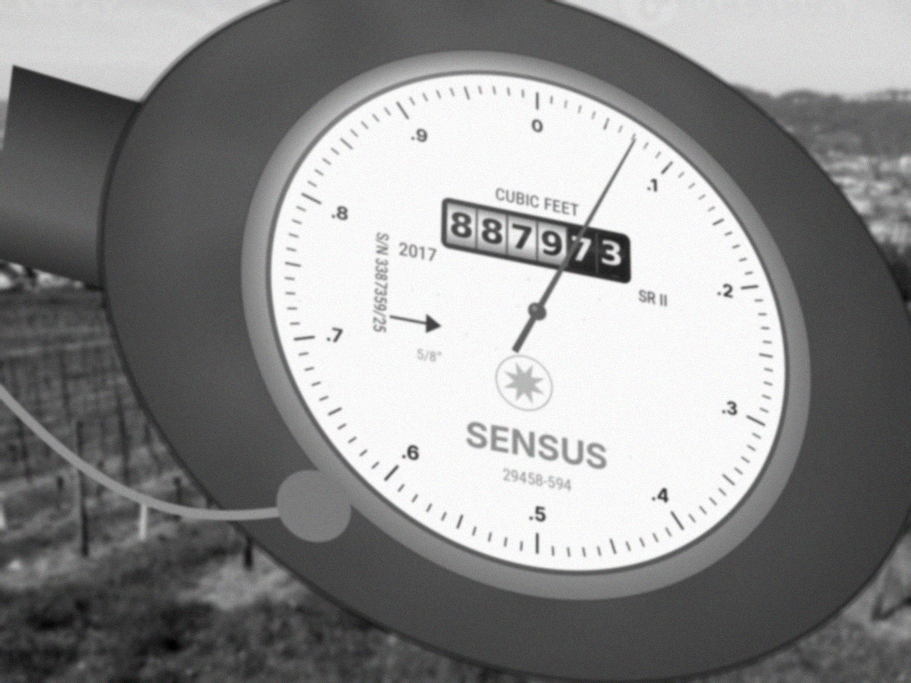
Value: 887973.07 ft³
